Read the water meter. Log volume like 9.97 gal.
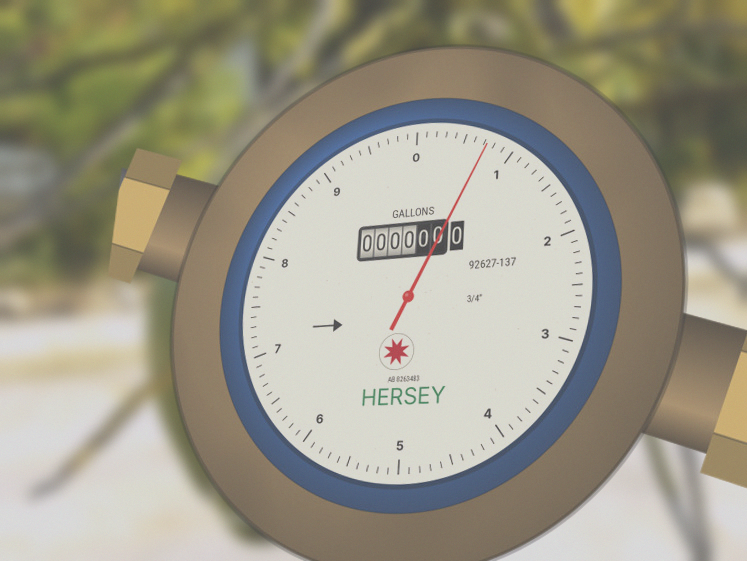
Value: 0.7 gal
